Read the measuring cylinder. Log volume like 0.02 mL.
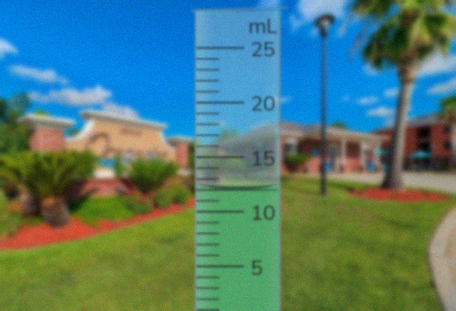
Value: 12 mL
